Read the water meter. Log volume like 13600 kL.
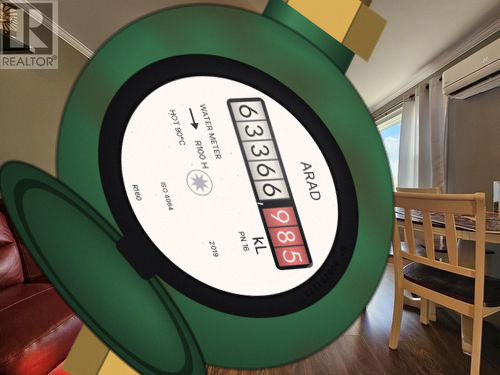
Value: 63366.985 kL
